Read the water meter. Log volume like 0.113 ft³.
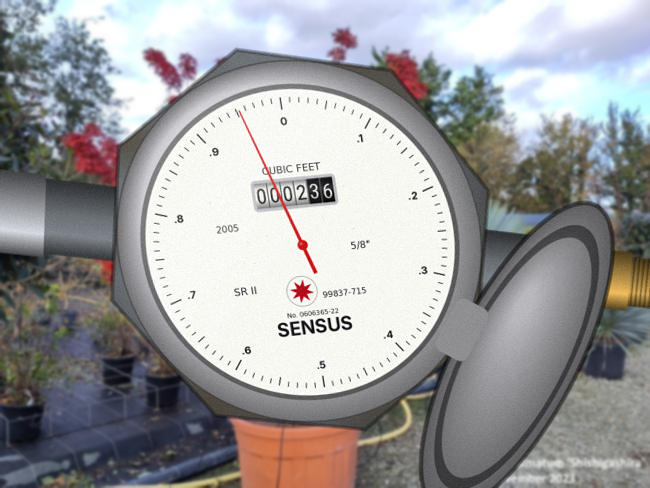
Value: 235.95 ft³
